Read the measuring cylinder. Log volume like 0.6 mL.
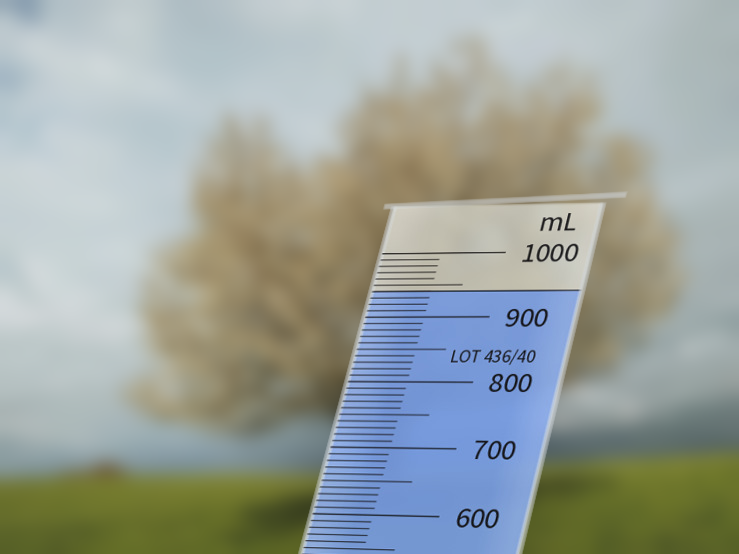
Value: 940 mL
